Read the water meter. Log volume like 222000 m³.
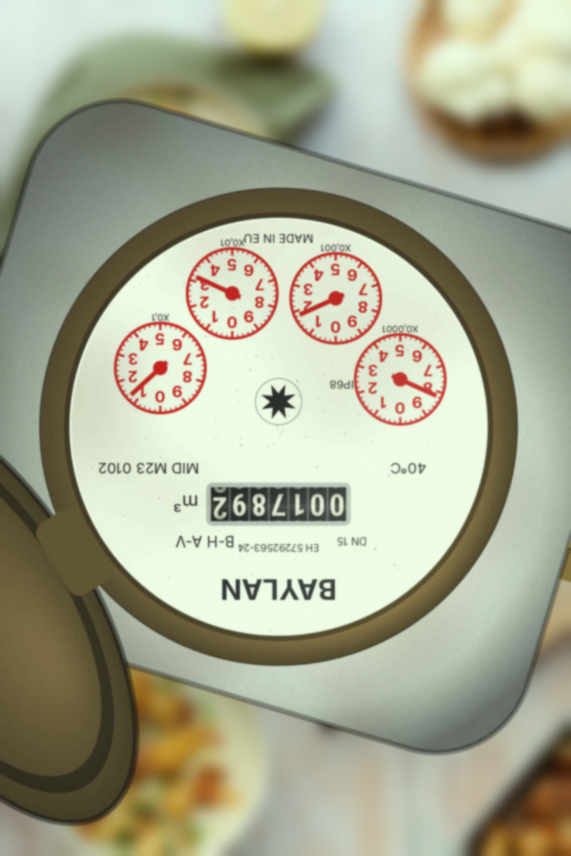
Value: 17892.1318 m³
